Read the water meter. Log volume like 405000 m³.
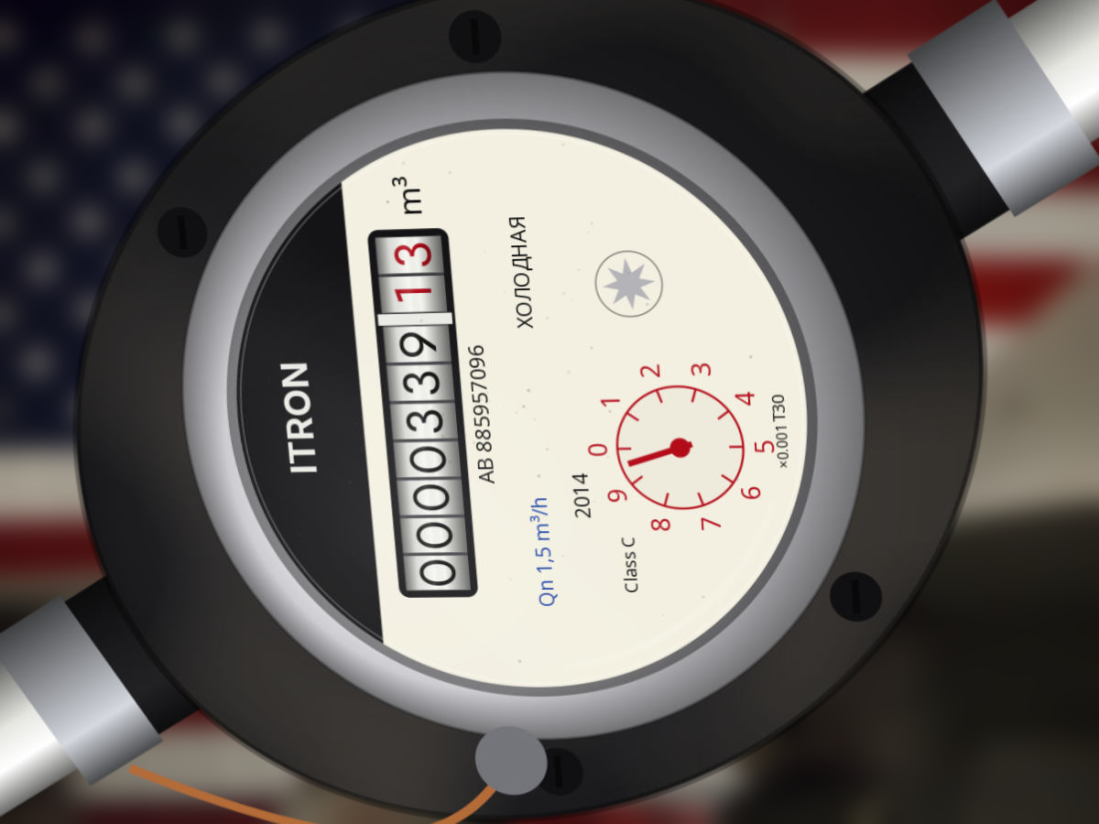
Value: 339.129 m³
